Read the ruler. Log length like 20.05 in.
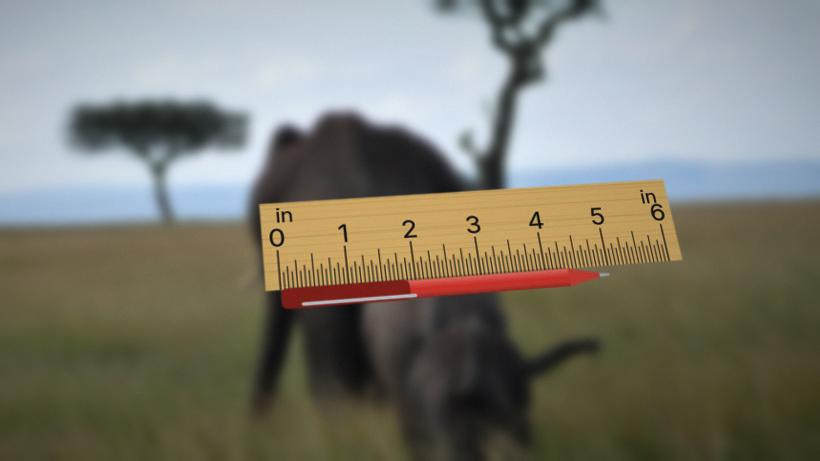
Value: 5 in
